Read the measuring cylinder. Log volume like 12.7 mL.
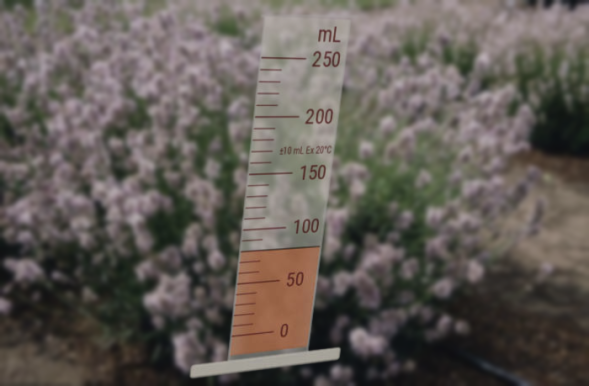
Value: 80 mL
